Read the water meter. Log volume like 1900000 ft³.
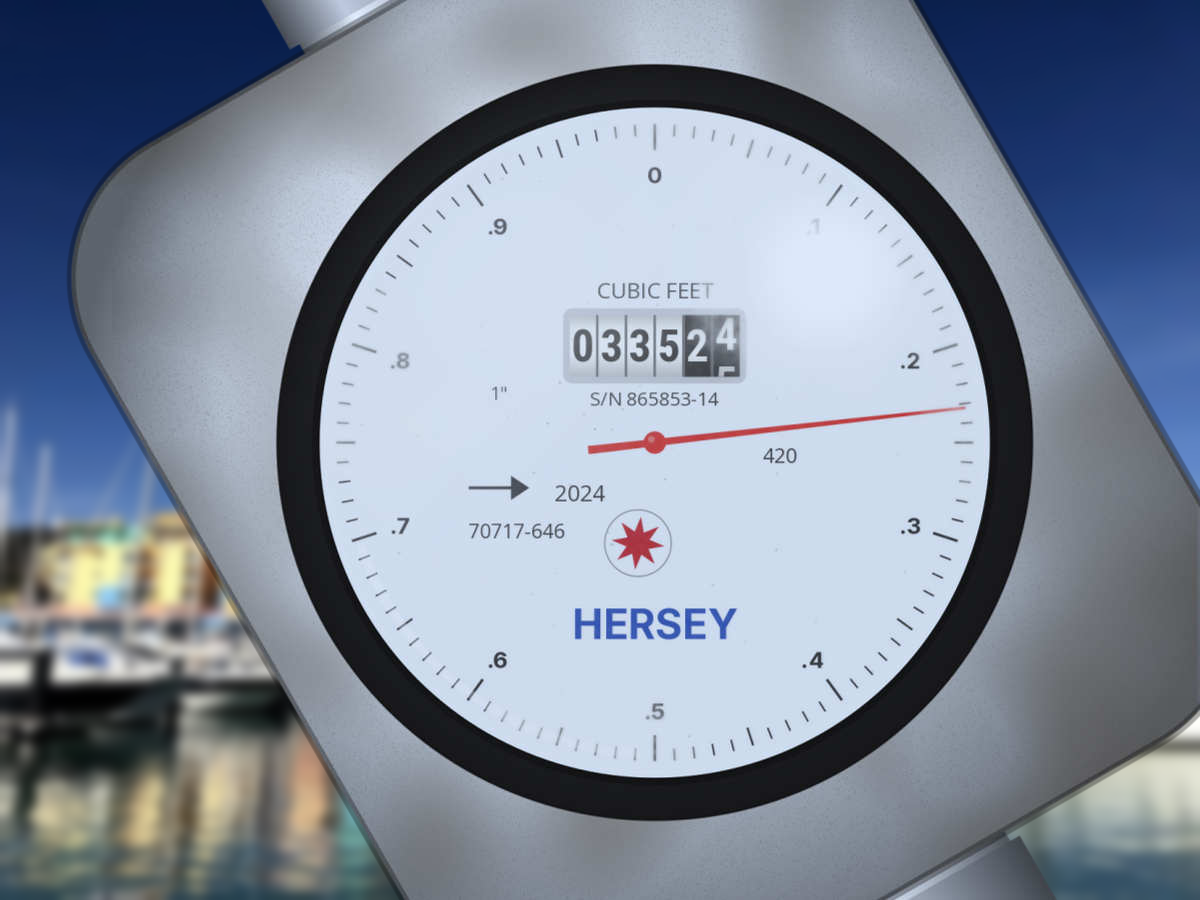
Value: 33524.23 ft³
